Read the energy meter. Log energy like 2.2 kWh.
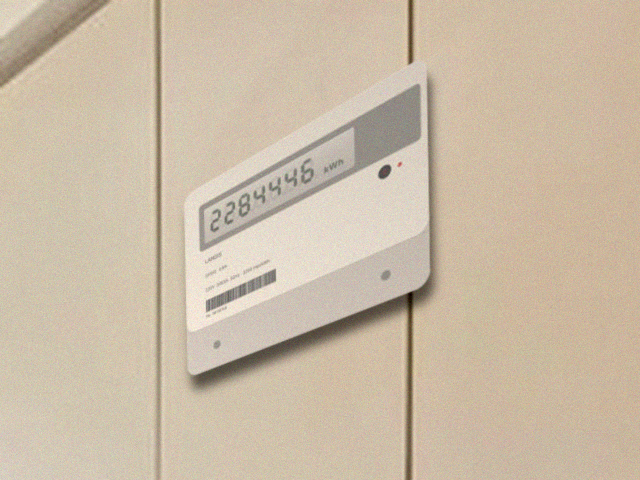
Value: 2284446 kWh
